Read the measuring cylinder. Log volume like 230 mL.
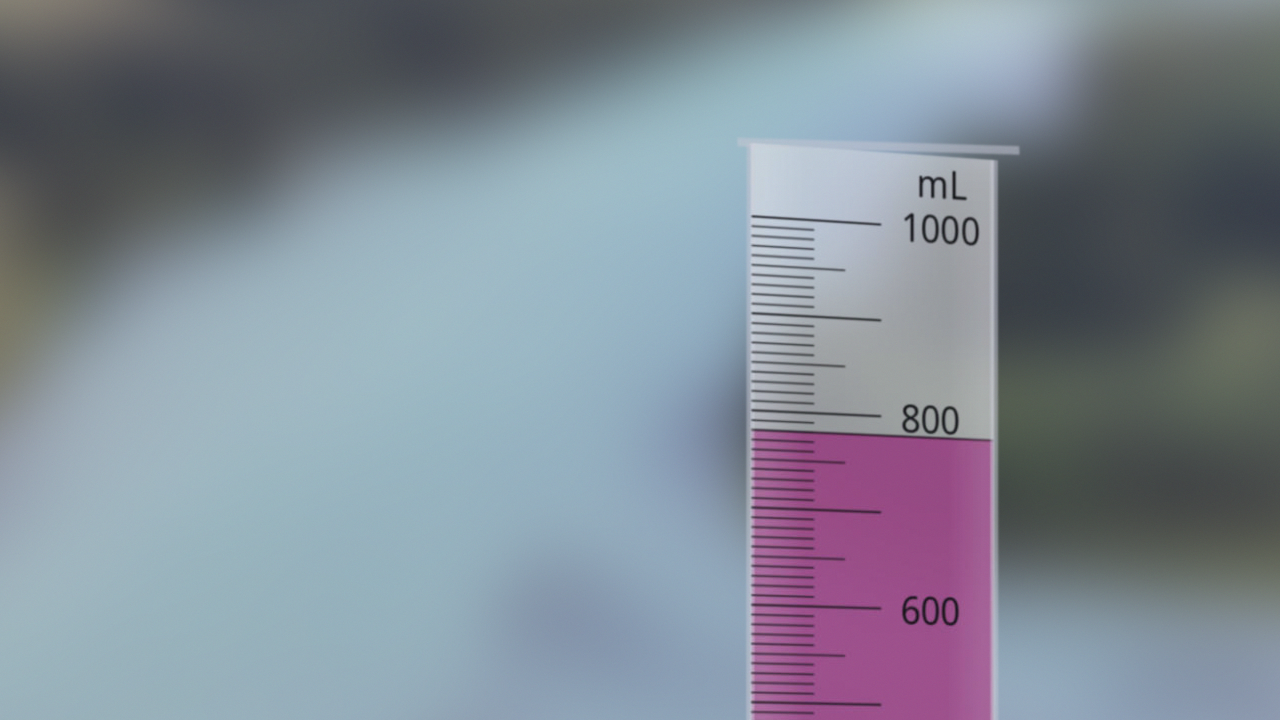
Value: 780 mL
